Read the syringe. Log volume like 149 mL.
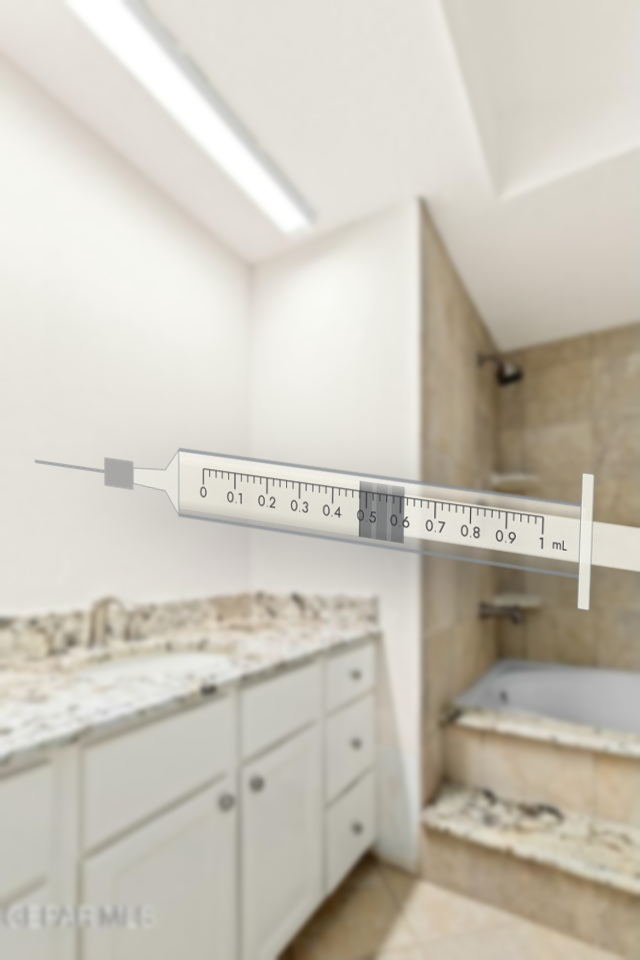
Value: 0.48 mL
